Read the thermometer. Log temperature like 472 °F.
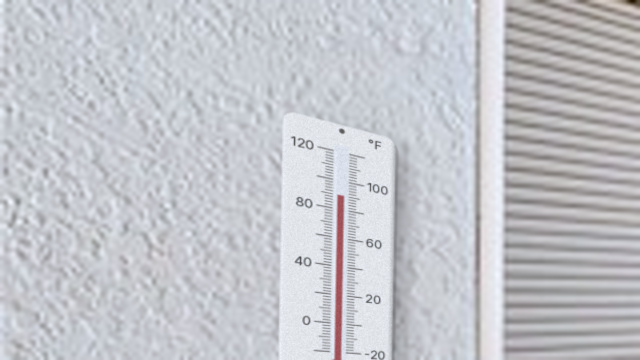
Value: 90 °F
